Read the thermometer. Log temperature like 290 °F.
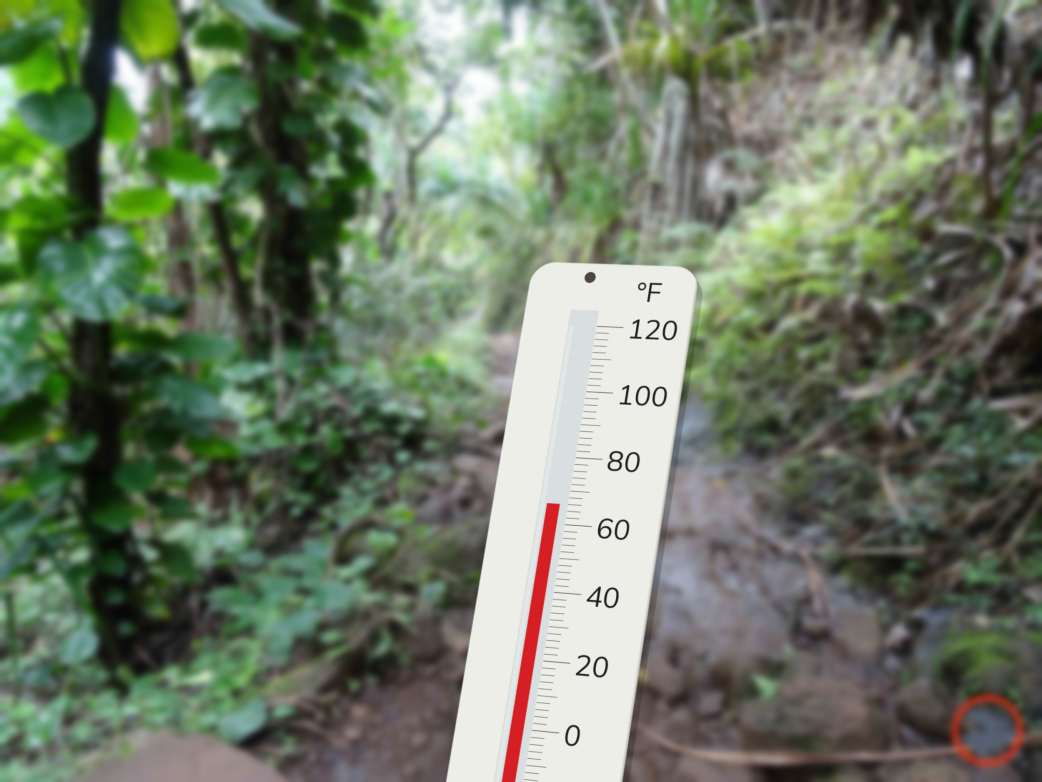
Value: 66 °F
